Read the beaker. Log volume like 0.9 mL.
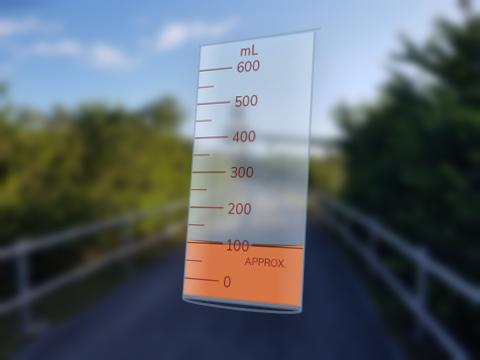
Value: 100 mL
